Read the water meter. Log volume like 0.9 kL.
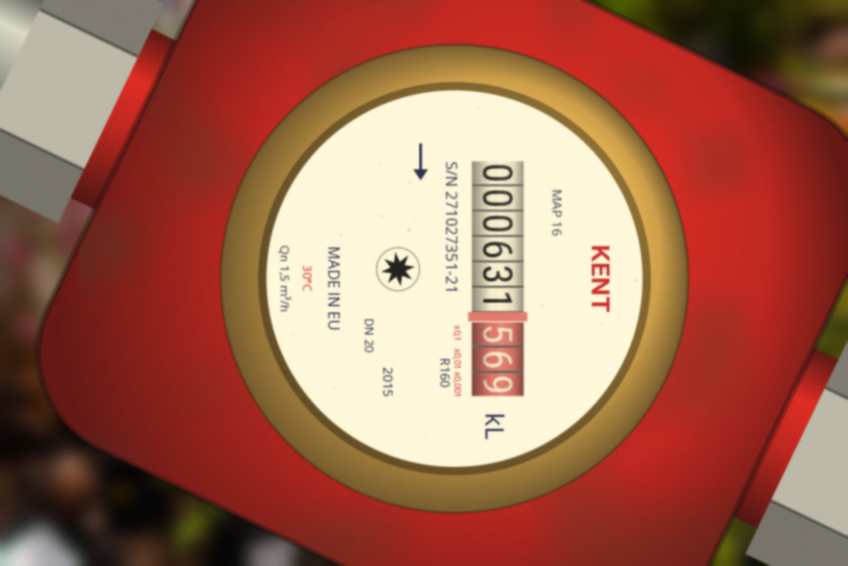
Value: 631.569 kL
